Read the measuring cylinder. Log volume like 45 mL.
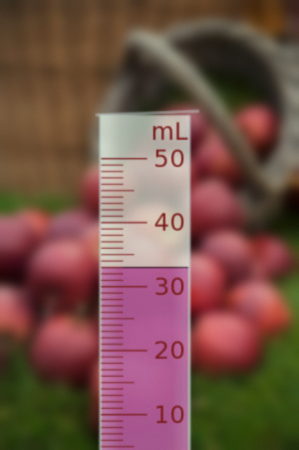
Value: 33 mL
